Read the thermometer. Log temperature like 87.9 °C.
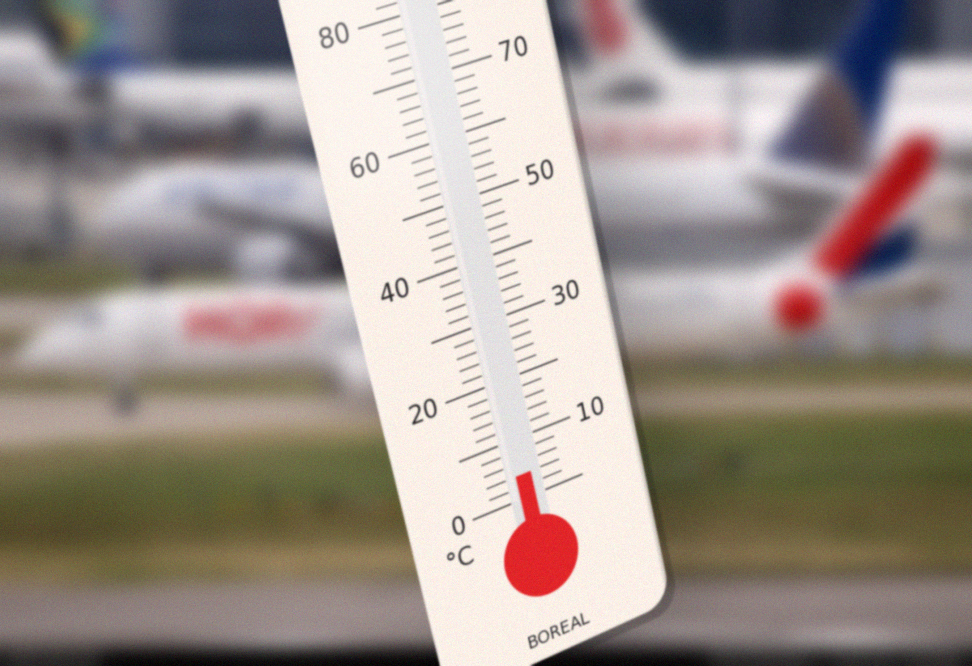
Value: 4 °C
